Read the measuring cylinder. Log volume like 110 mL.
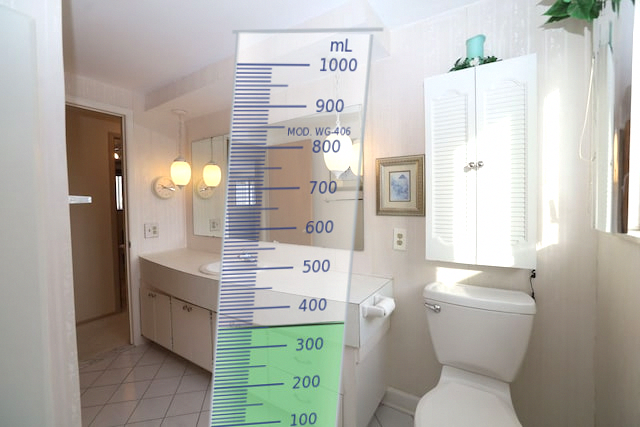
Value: 350 mL
